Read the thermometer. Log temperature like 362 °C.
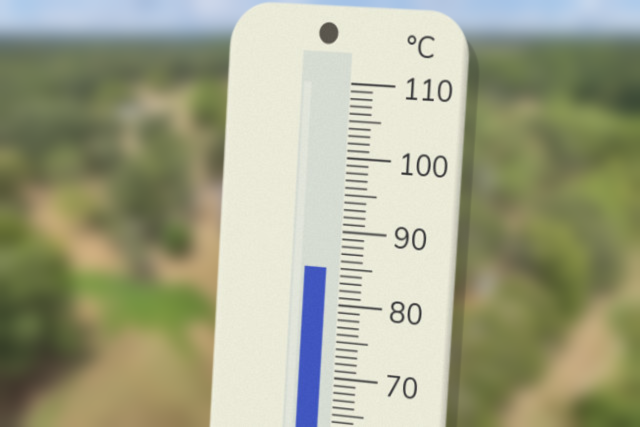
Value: 85 °C
